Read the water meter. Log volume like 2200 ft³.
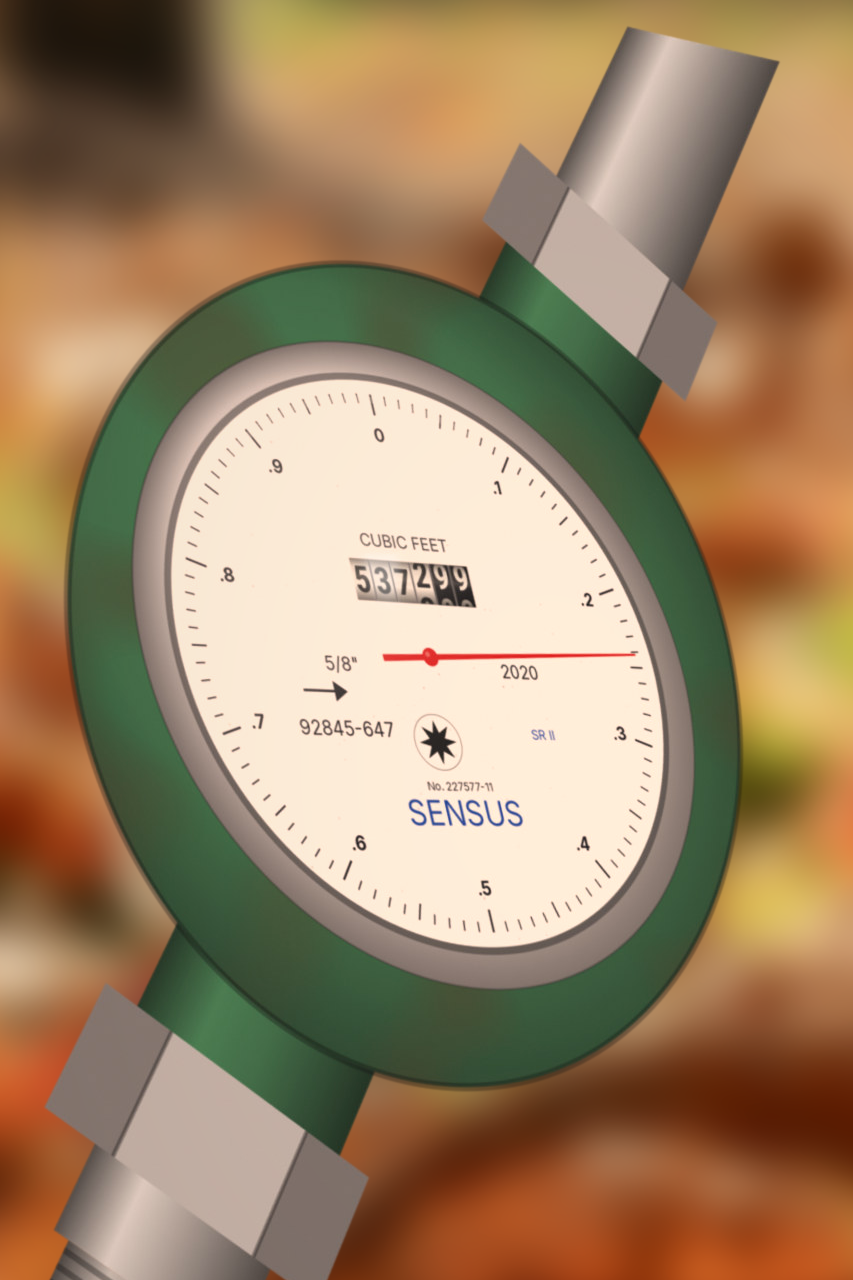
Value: 537299.24 ft³
